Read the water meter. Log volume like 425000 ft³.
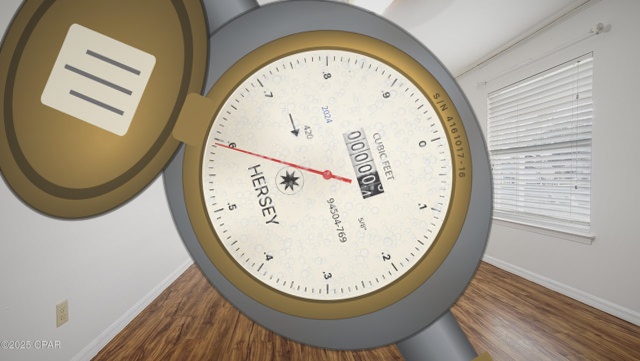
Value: 3.59 ft³
